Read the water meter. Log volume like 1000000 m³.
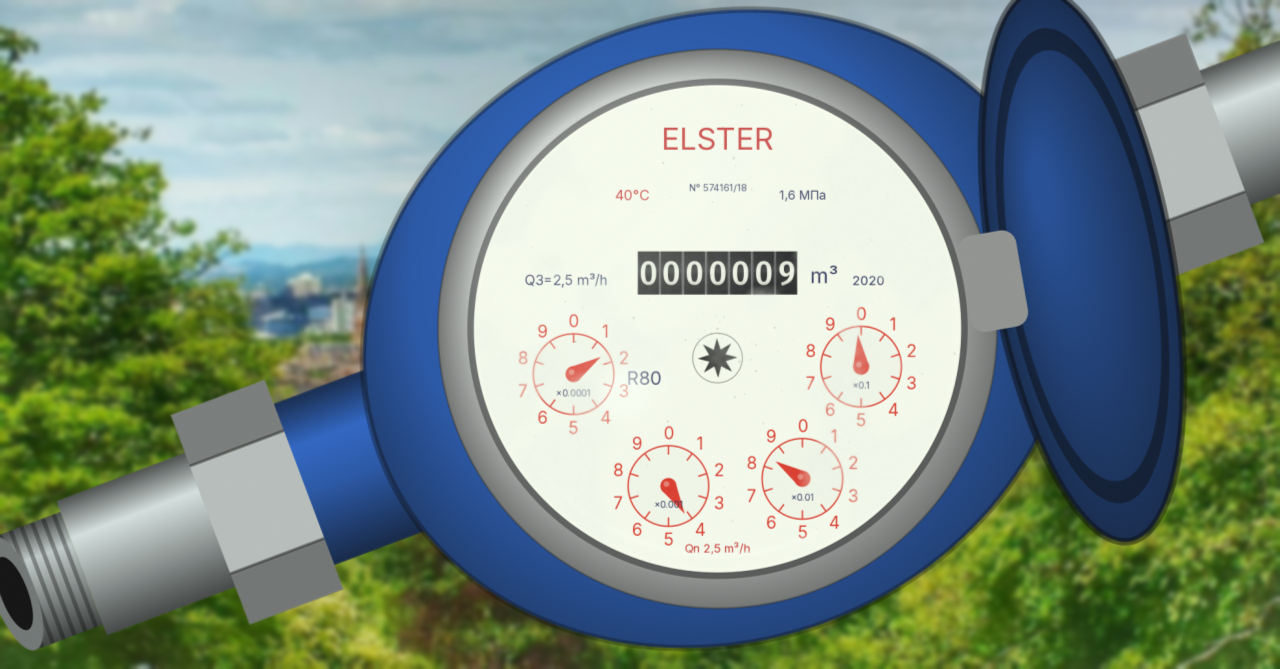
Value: 8.9841 m³
